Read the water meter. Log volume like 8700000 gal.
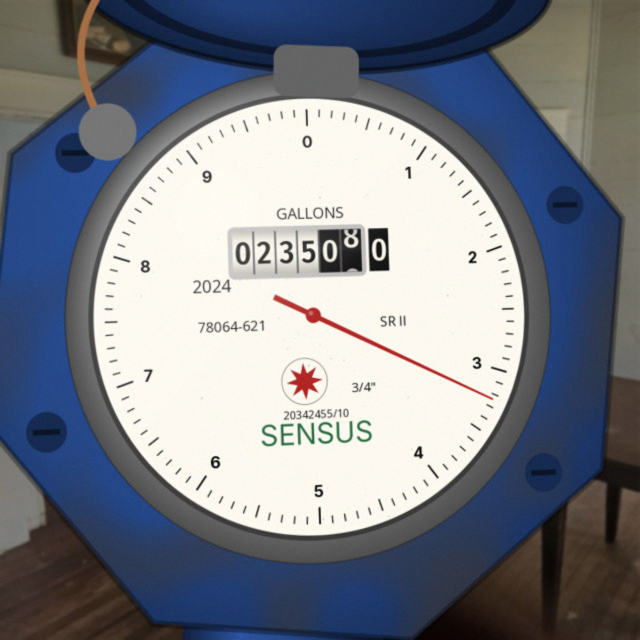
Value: 235083.2 gal
